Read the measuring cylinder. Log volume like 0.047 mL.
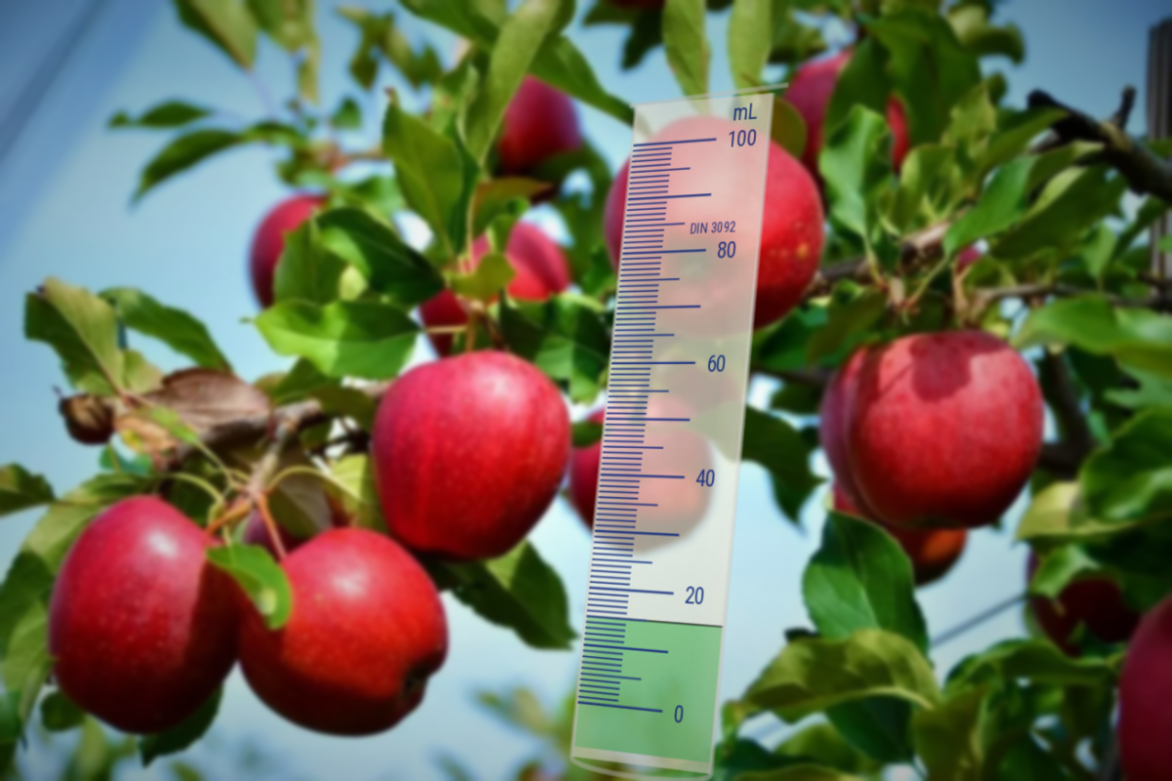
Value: 15 mL
